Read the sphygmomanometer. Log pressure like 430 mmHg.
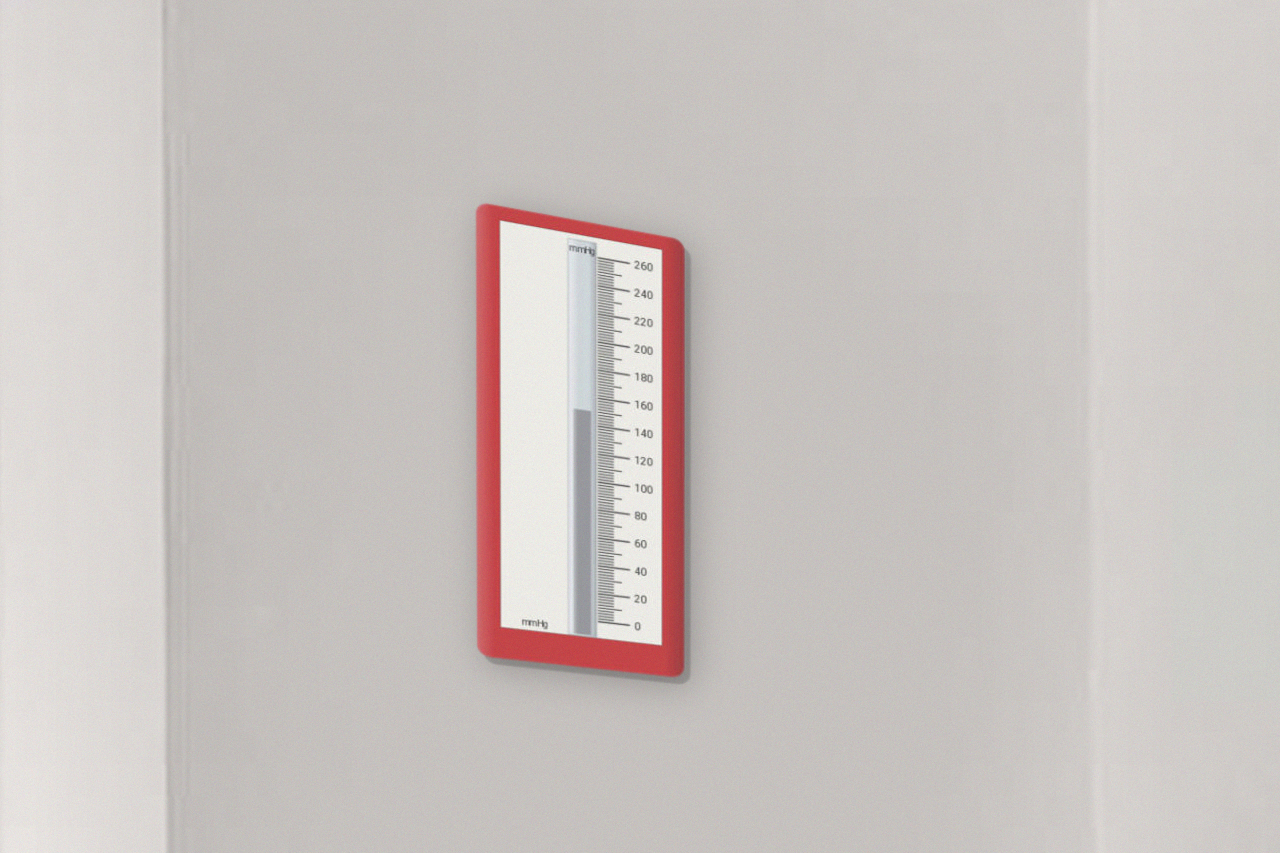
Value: 150 mmHg
